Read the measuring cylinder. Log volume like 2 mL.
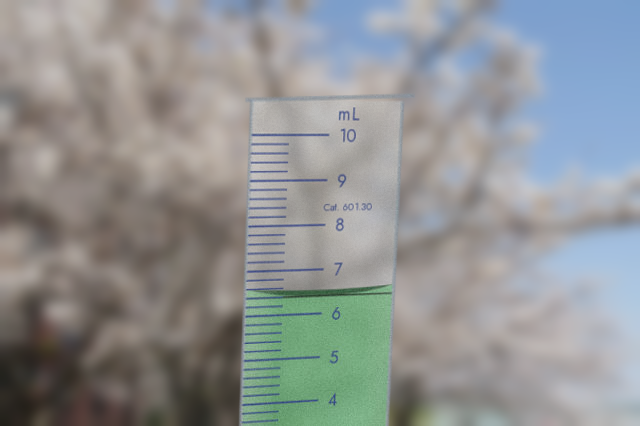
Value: 6.4 mL
